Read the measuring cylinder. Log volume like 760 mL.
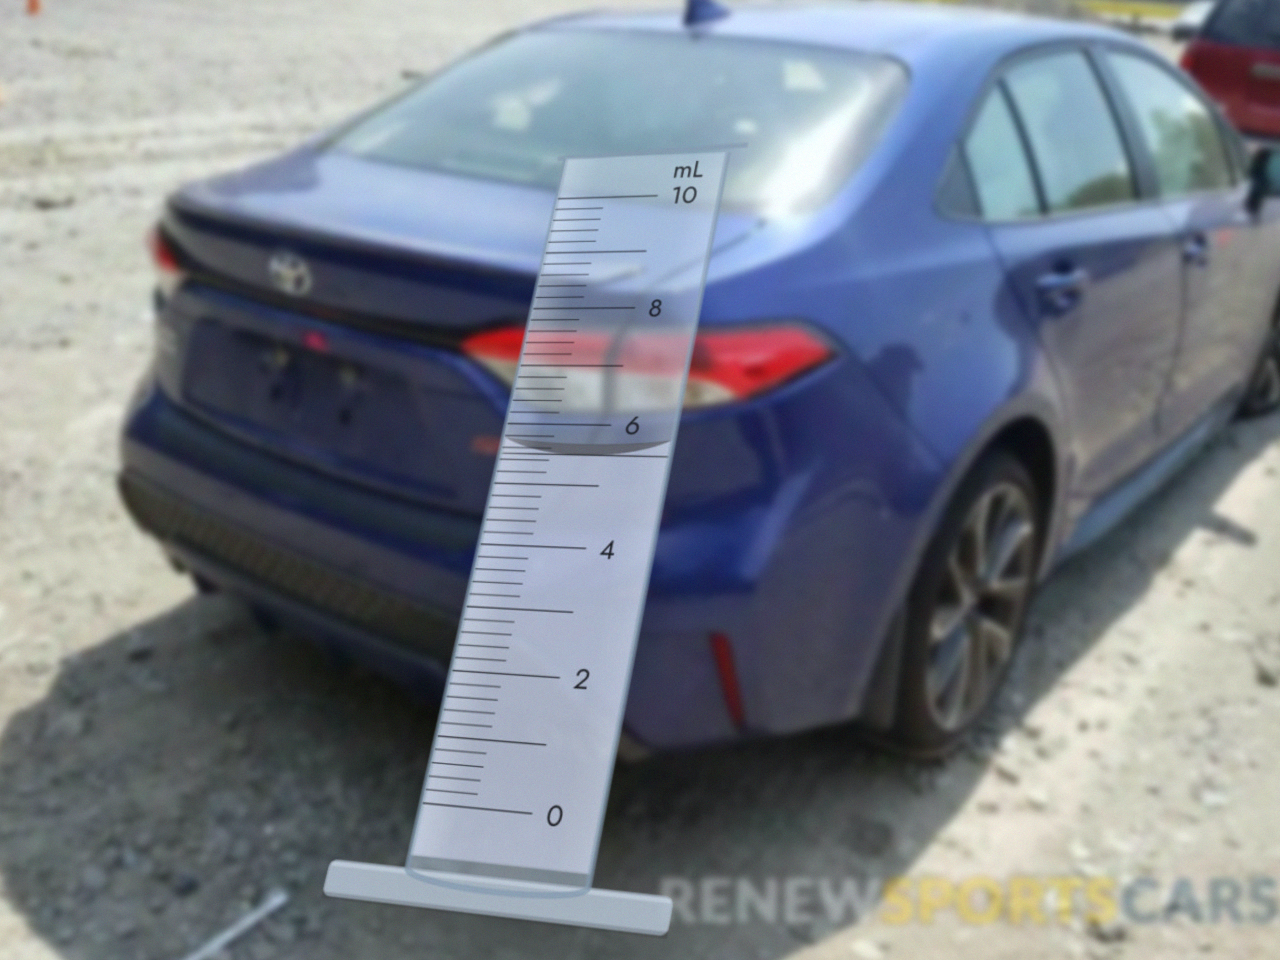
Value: 5.5 mL
